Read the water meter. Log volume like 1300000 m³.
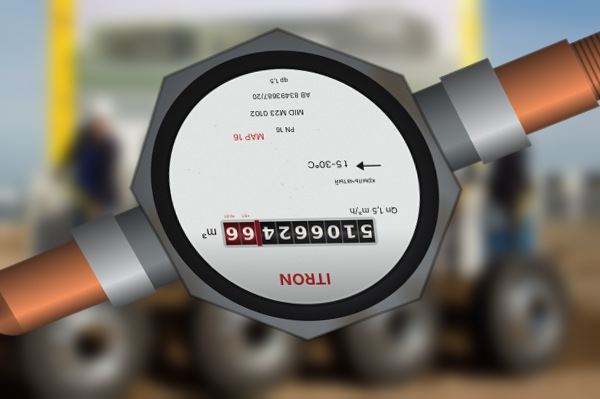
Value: 5106624.66 m³
